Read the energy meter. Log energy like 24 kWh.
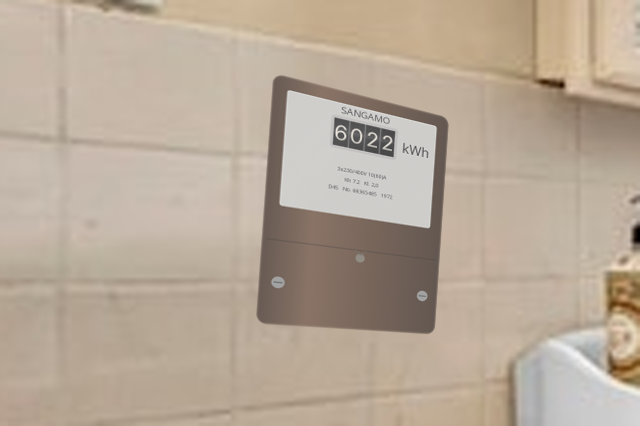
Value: 6022 kWh
